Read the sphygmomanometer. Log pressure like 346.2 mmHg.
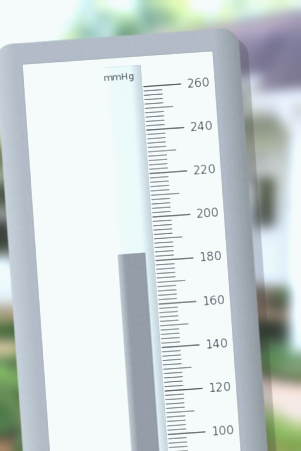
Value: 184 mmHg
